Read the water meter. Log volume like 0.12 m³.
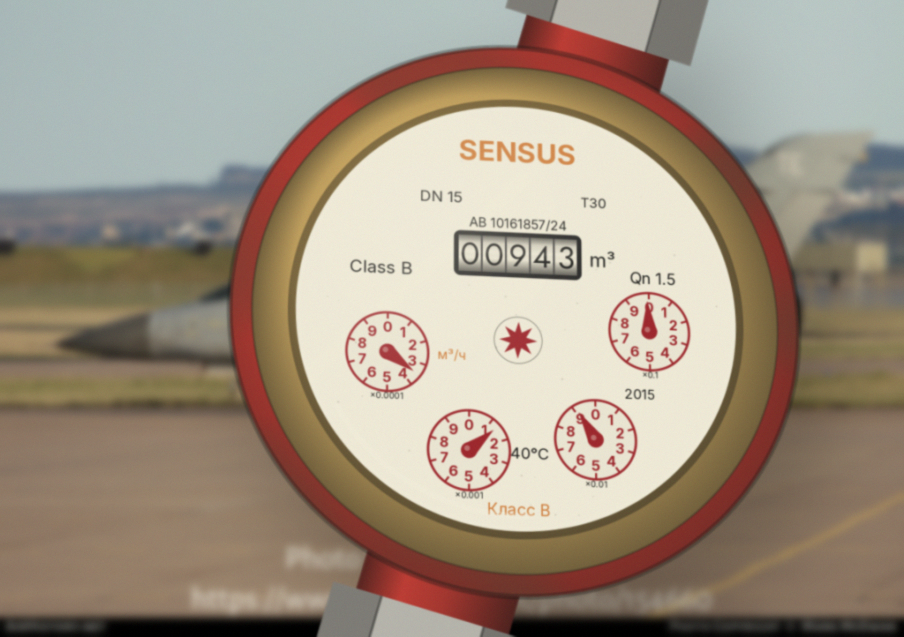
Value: 942.9913 m³
